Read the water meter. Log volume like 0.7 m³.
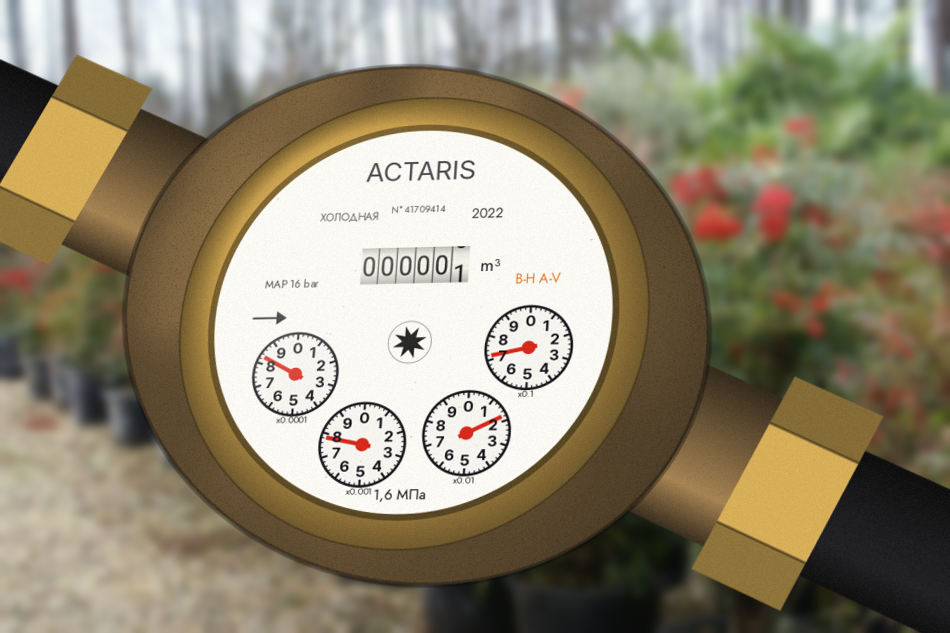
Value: 0.7178 m³
